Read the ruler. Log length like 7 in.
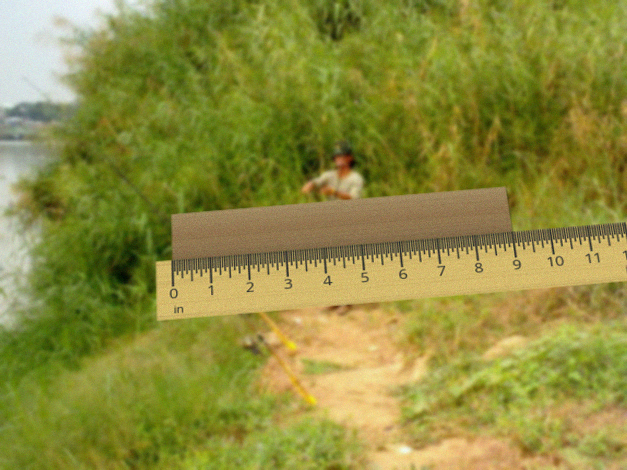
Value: 9 in
